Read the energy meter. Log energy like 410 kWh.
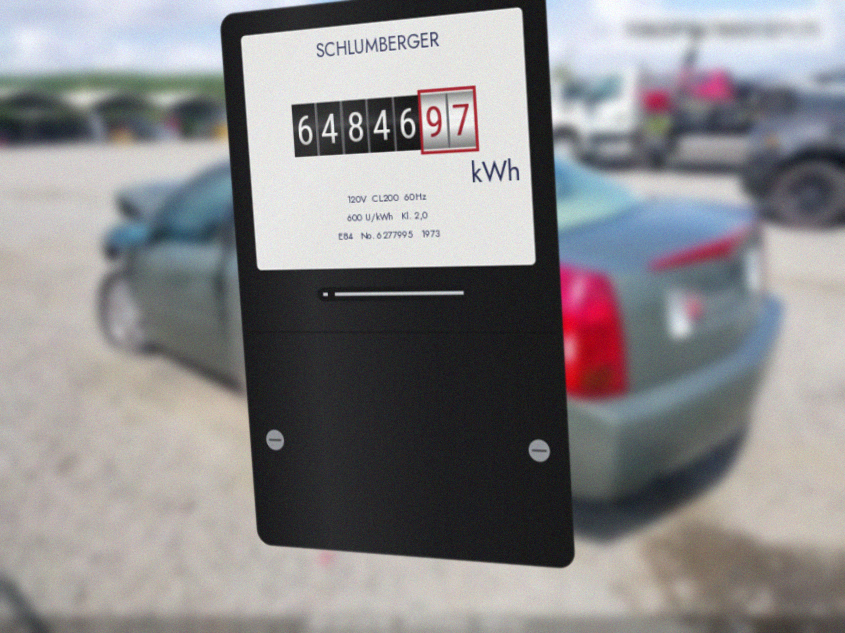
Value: 64846.97 kWh
